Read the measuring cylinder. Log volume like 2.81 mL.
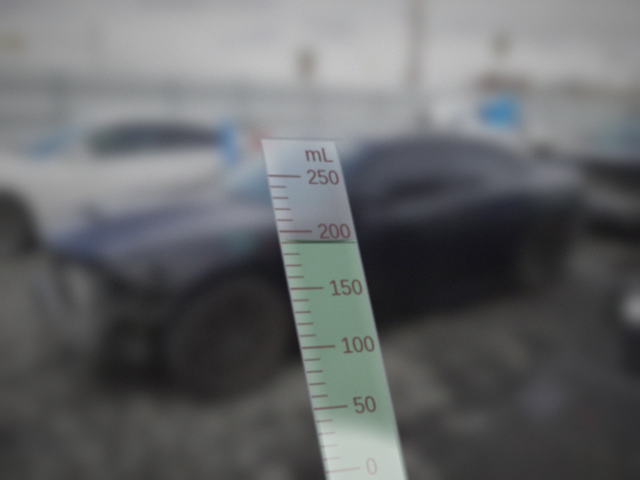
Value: 190 mL
